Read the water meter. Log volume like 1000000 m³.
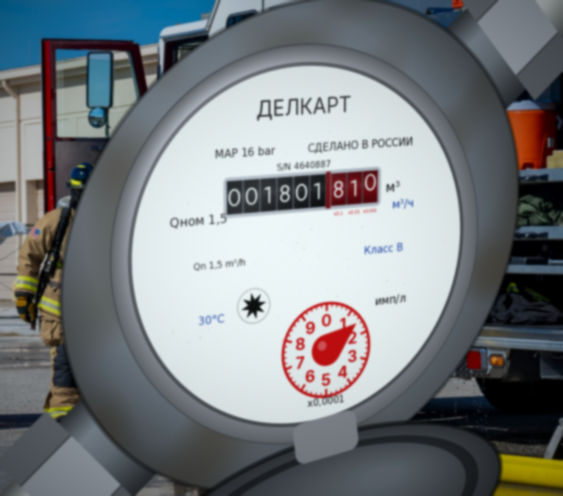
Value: 1801.8101 m³
